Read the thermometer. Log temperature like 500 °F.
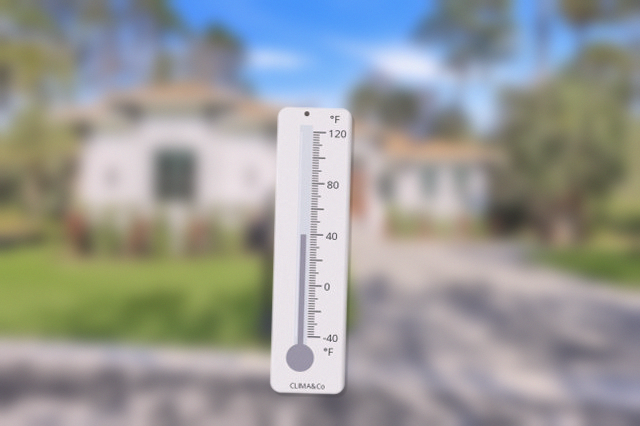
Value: 40 °F
